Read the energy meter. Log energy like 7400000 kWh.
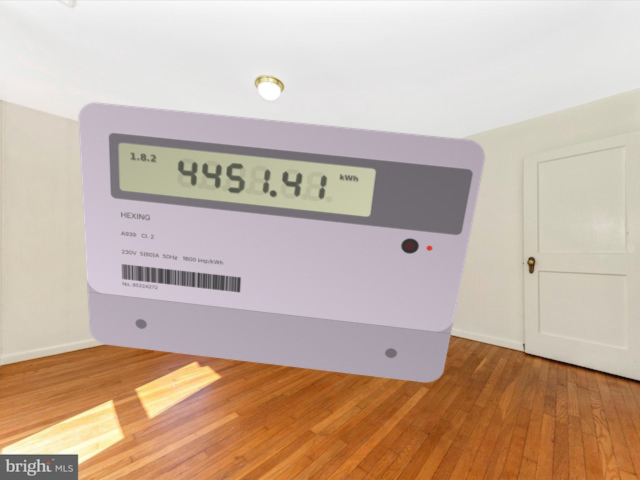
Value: 4451.41 kWh
